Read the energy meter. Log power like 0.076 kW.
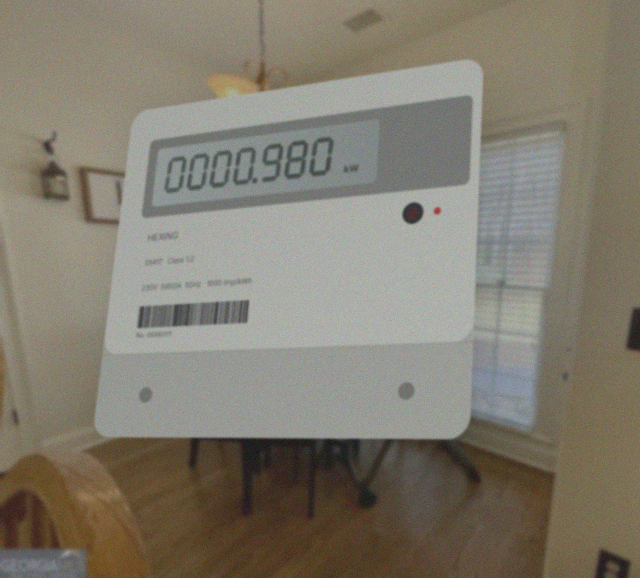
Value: 0.980 kW
